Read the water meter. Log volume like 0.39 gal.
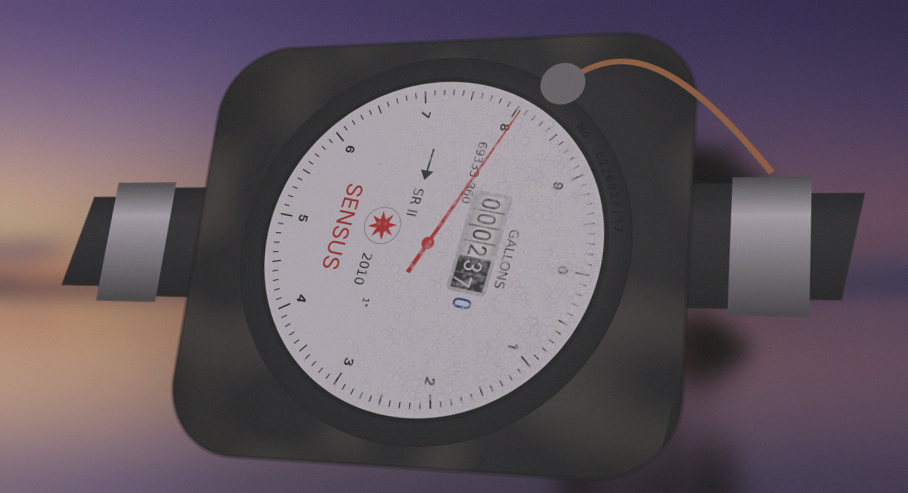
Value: 2368.0 gal
